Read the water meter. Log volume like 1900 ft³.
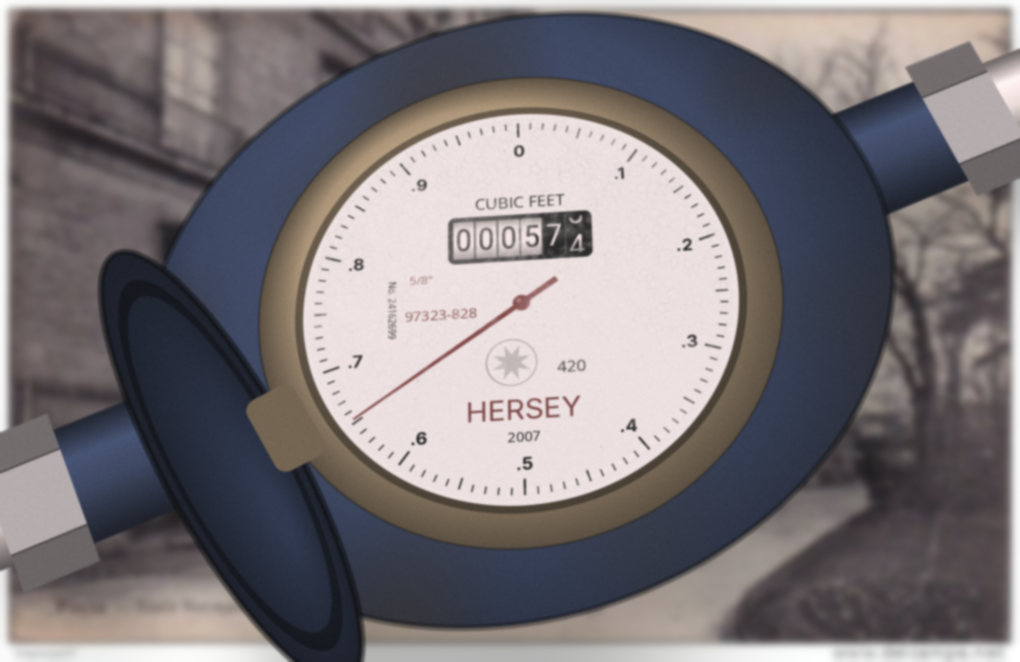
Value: 573.65 ft³
